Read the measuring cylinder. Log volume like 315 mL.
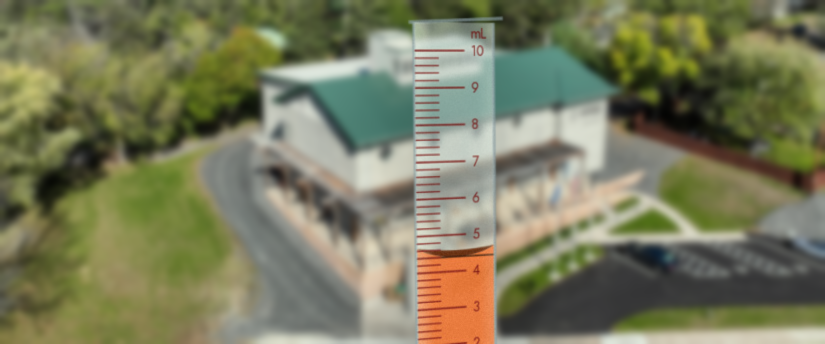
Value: 4.4 mL
